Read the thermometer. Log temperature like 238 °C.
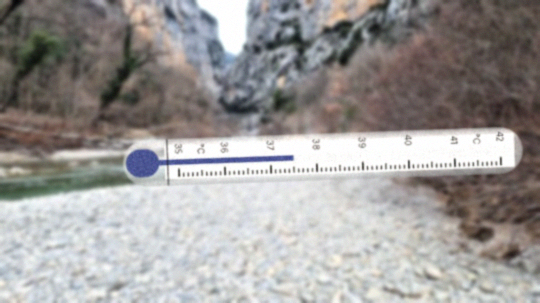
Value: 37.5 °C
